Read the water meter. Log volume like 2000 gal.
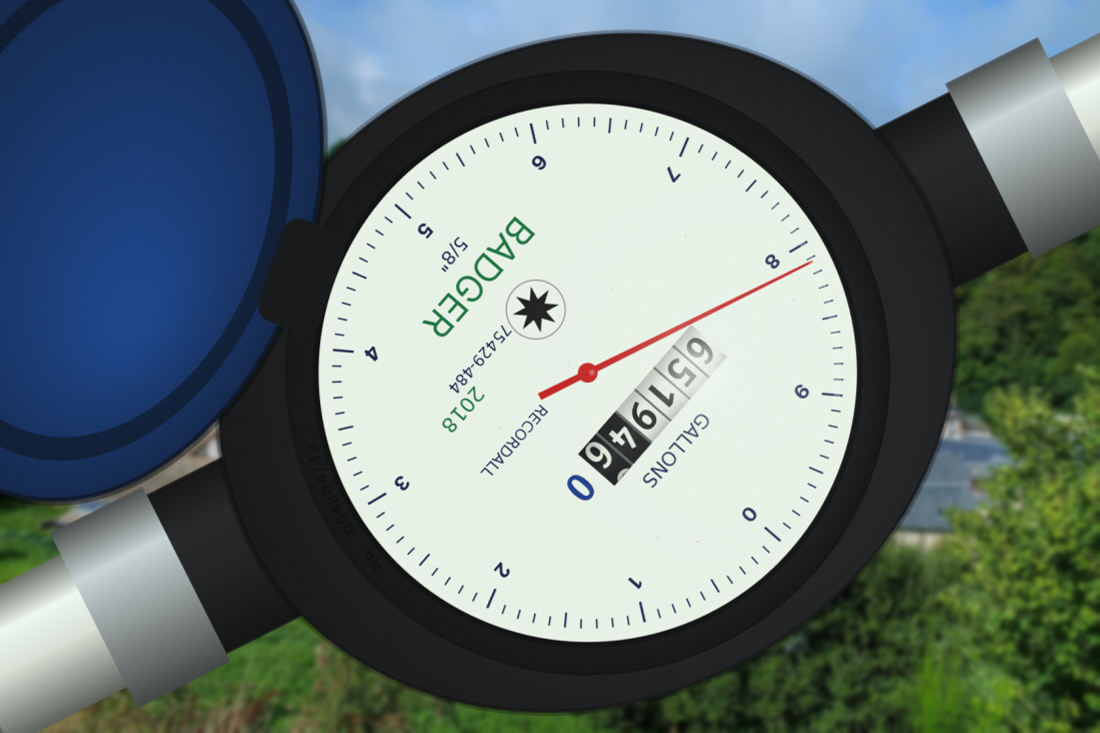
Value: 6519458.1 gal
